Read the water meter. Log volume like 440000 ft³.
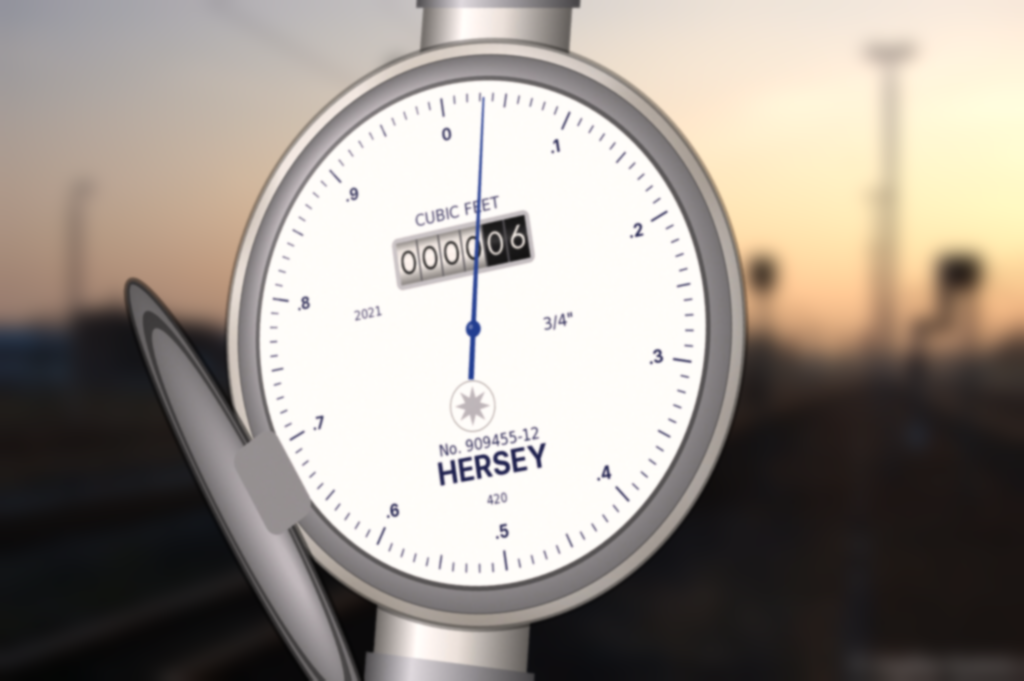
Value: 6.03 ft³
